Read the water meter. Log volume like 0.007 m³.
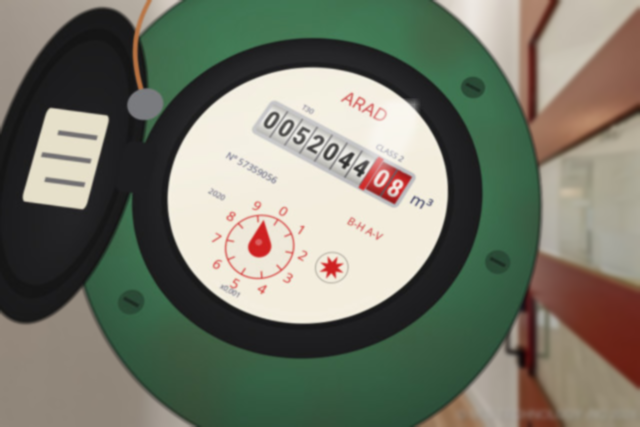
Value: 52044.079 m³
